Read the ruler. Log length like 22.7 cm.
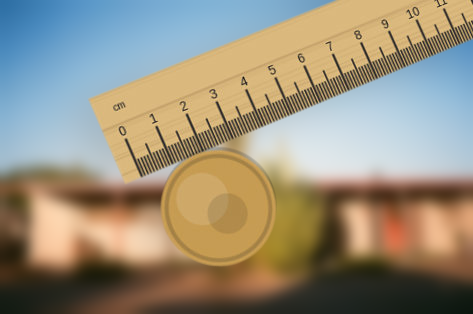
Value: 3.5 cm
